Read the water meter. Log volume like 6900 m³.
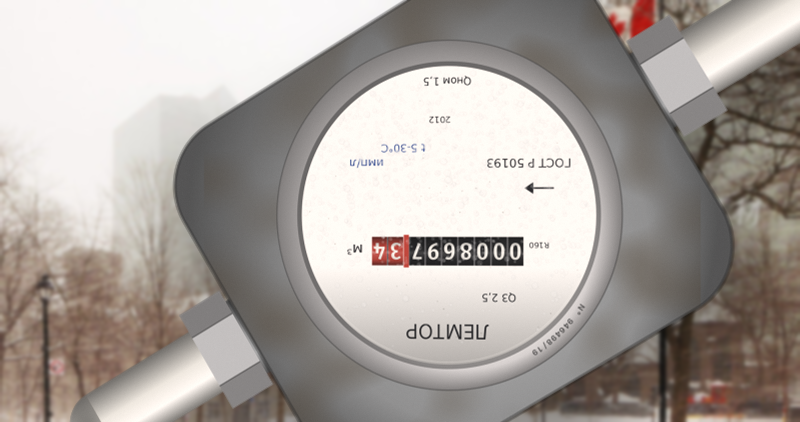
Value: 8697.34 m³
